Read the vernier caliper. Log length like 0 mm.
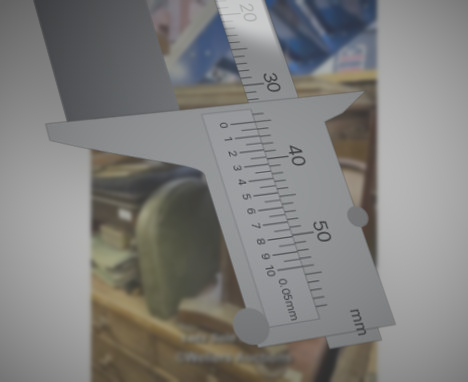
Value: 35.0 mm
